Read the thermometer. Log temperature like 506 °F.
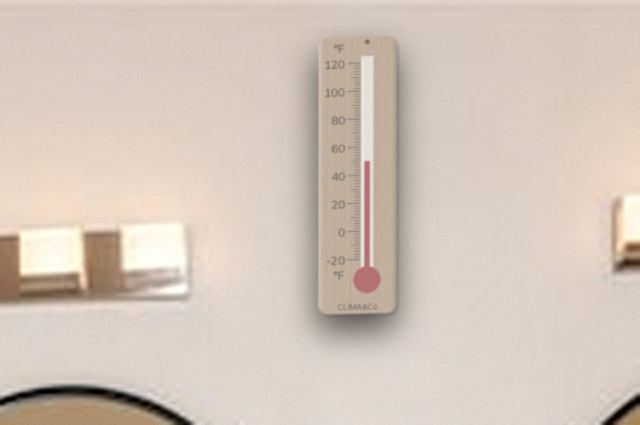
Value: 50 °F
